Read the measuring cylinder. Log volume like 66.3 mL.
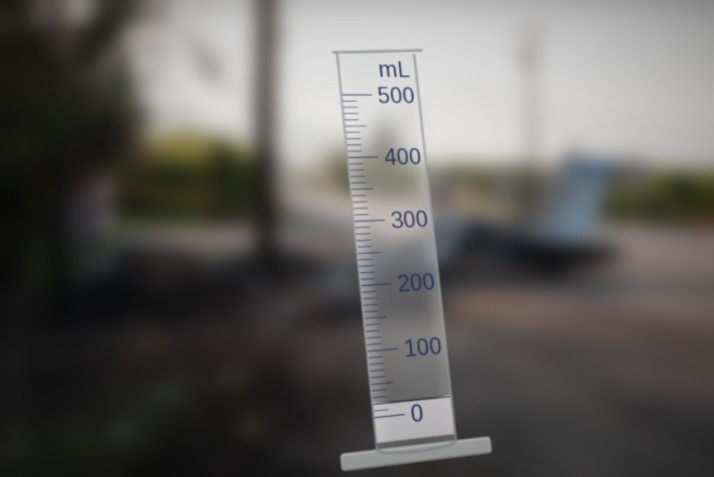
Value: 20 mL
